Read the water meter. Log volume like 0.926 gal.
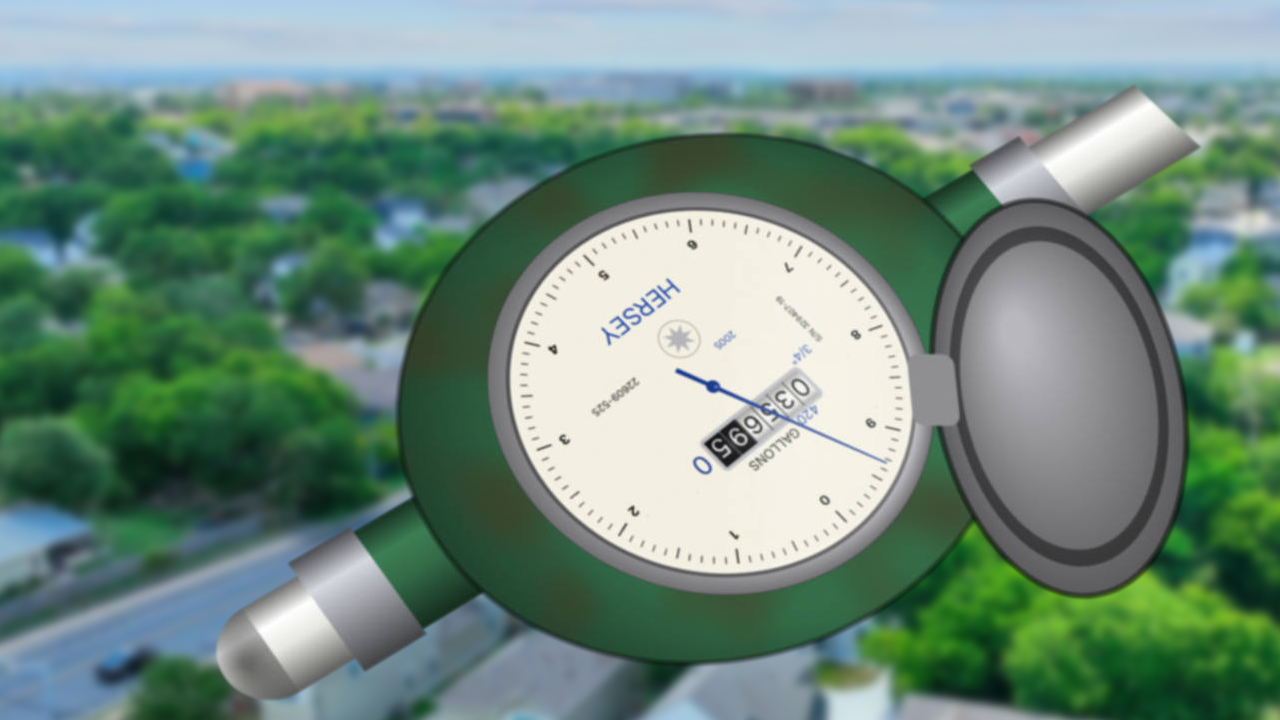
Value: 356949.3 gal
